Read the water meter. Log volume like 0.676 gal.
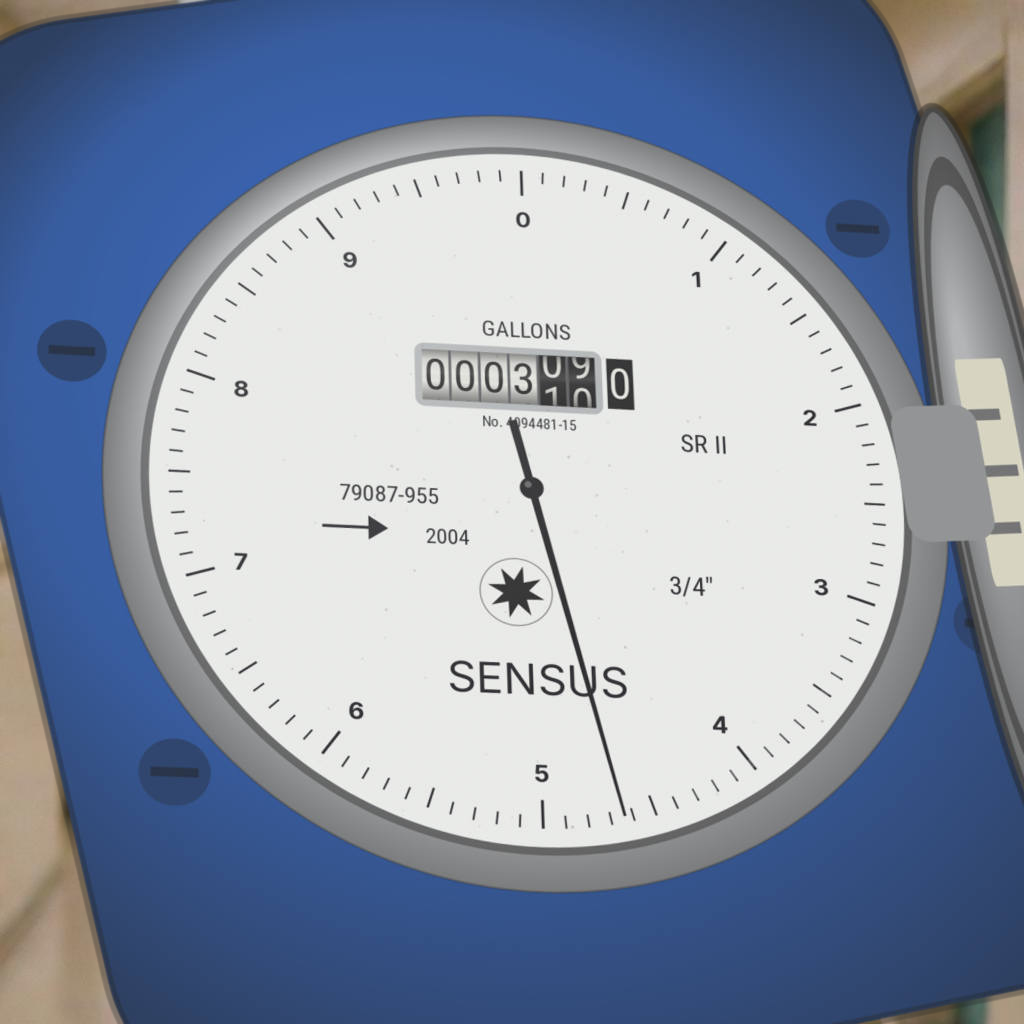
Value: 3094.6 gal
